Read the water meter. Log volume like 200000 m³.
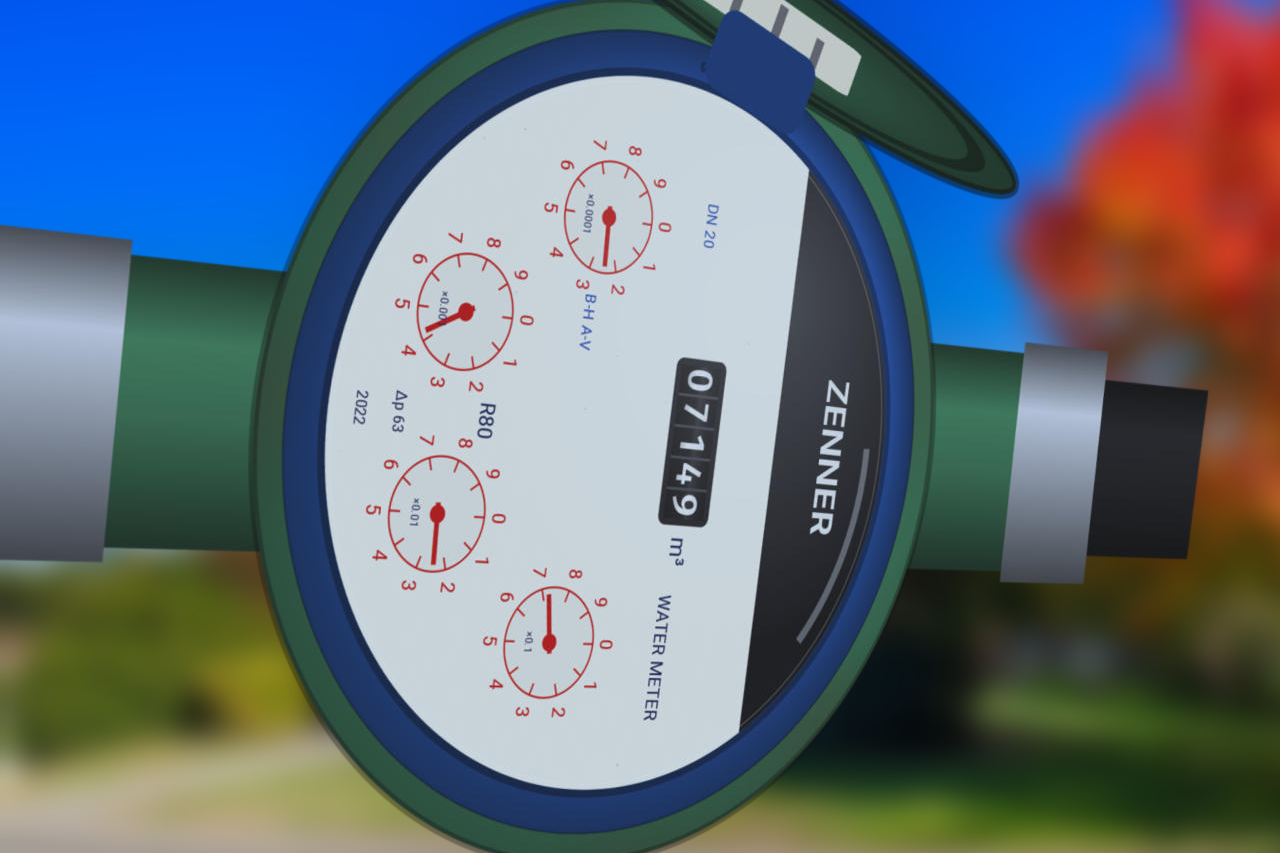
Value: 7149.7242 m³
